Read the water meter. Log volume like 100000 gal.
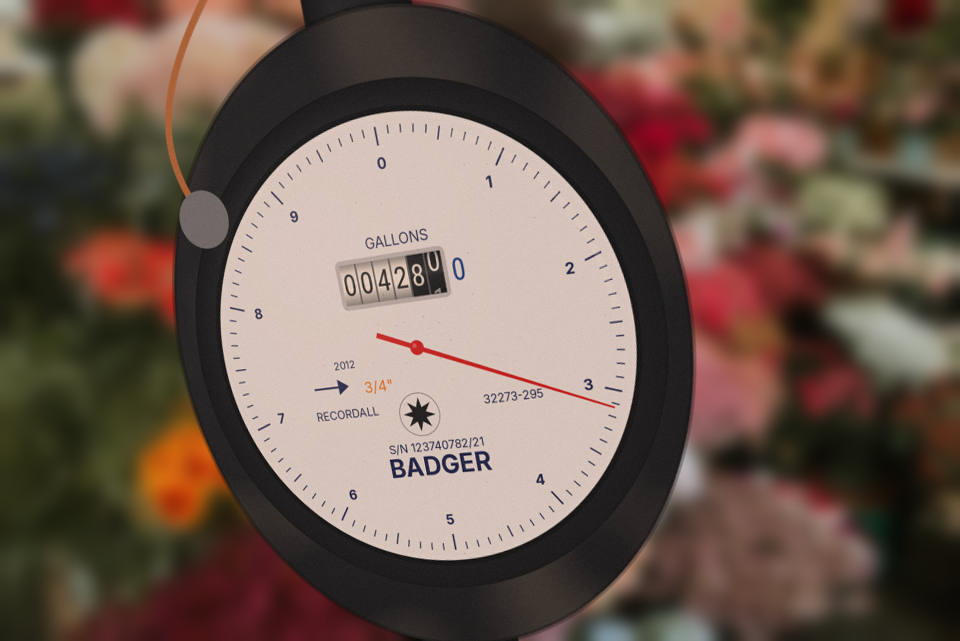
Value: 42803.1 gal
